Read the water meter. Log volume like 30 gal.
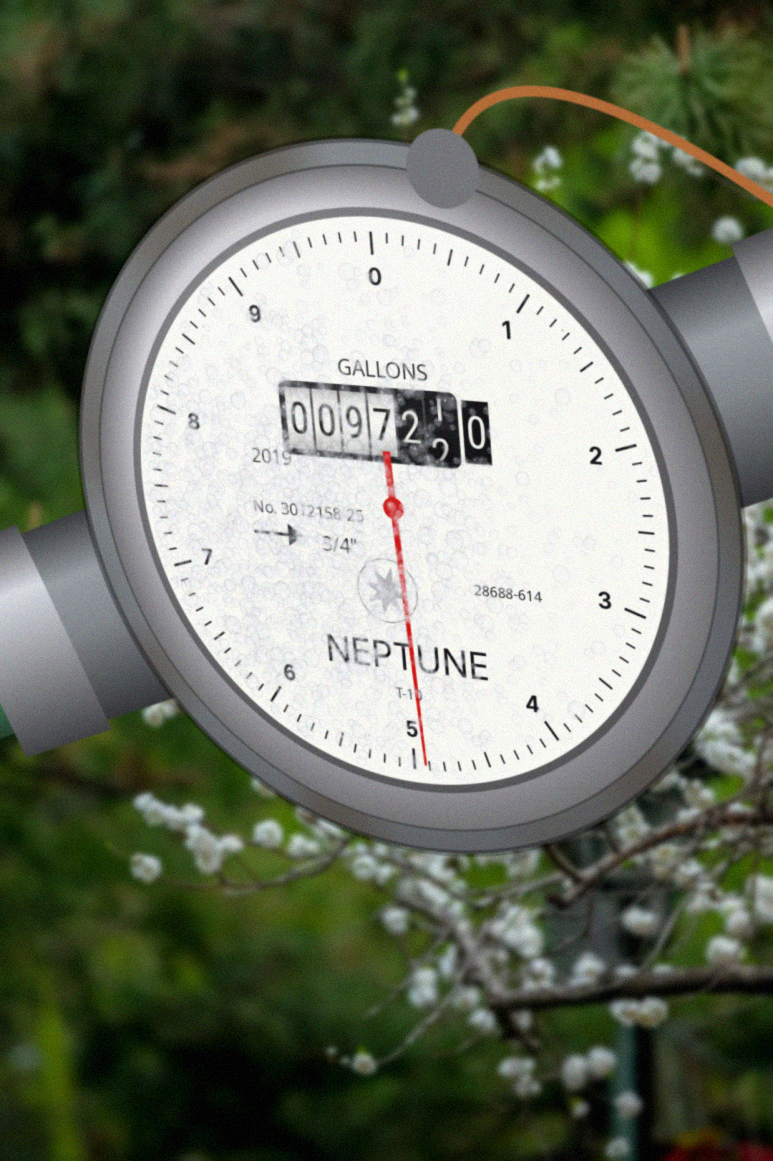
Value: 97214.9 gal
